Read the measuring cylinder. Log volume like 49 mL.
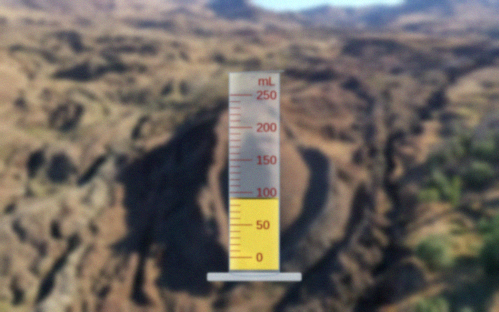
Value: 90 mL
